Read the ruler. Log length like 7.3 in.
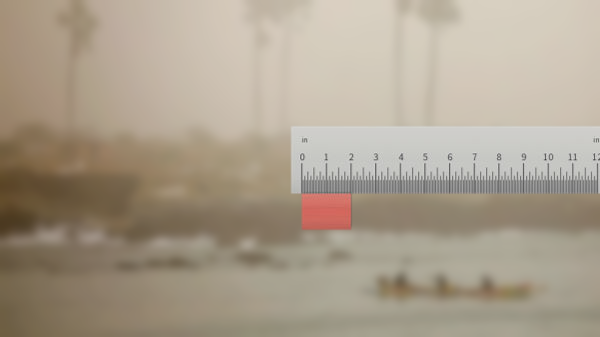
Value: 2 in
